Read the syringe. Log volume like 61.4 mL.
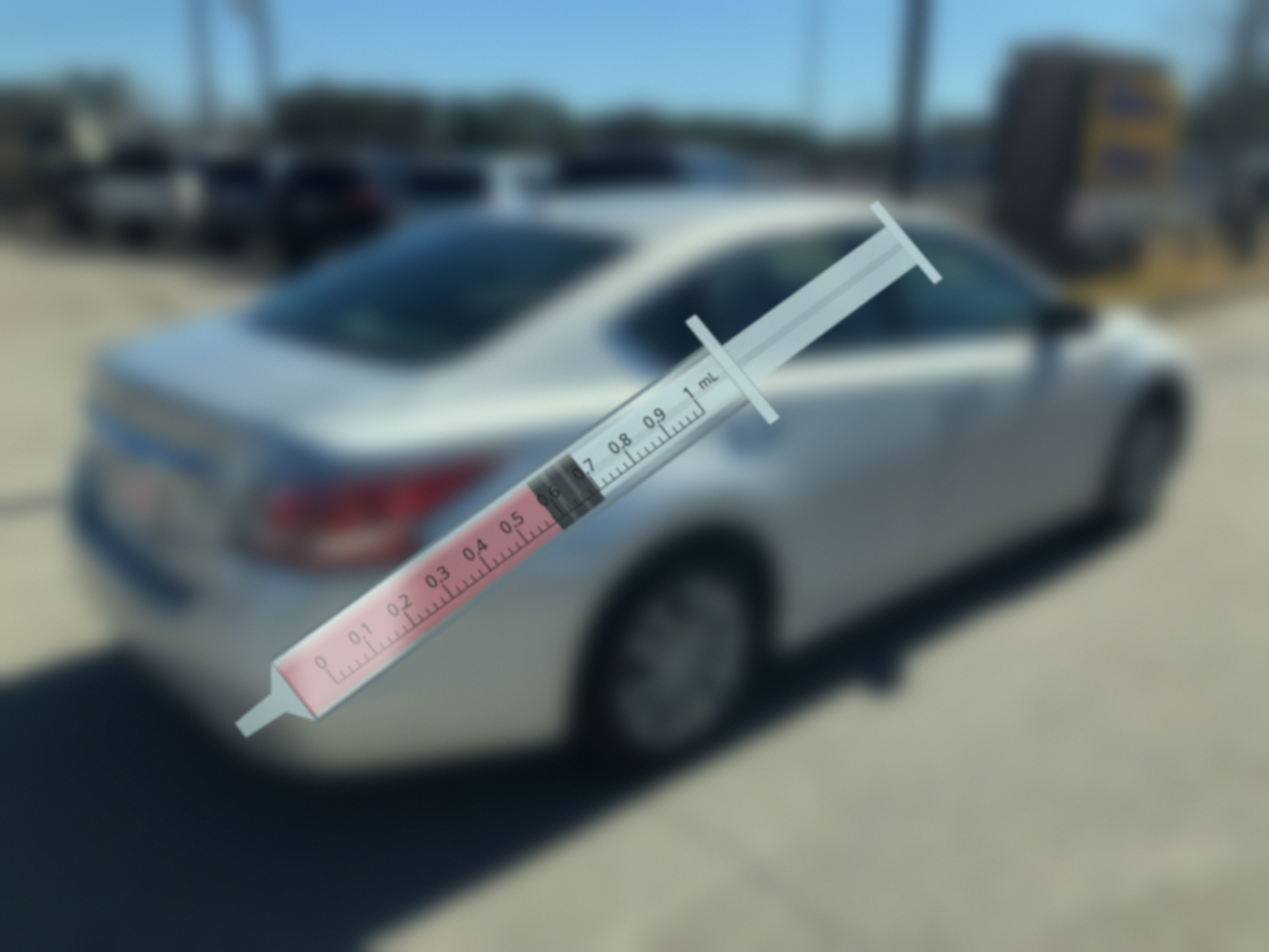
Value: 0.58 mL
